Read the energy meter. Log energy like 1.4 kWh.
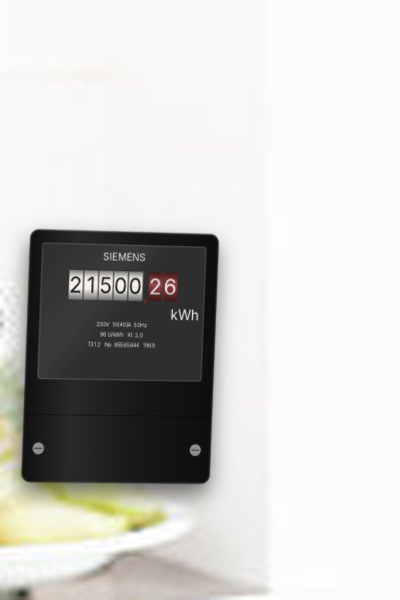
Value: 21500.26 kWh
